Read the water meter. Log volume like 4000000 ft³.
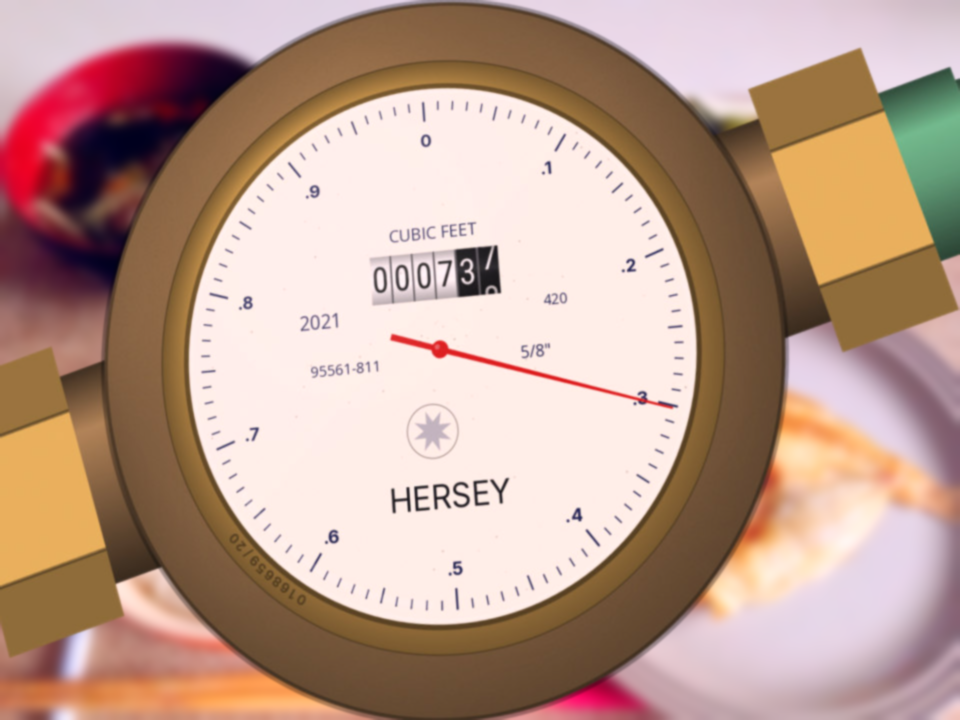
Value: 737.30 ft³
